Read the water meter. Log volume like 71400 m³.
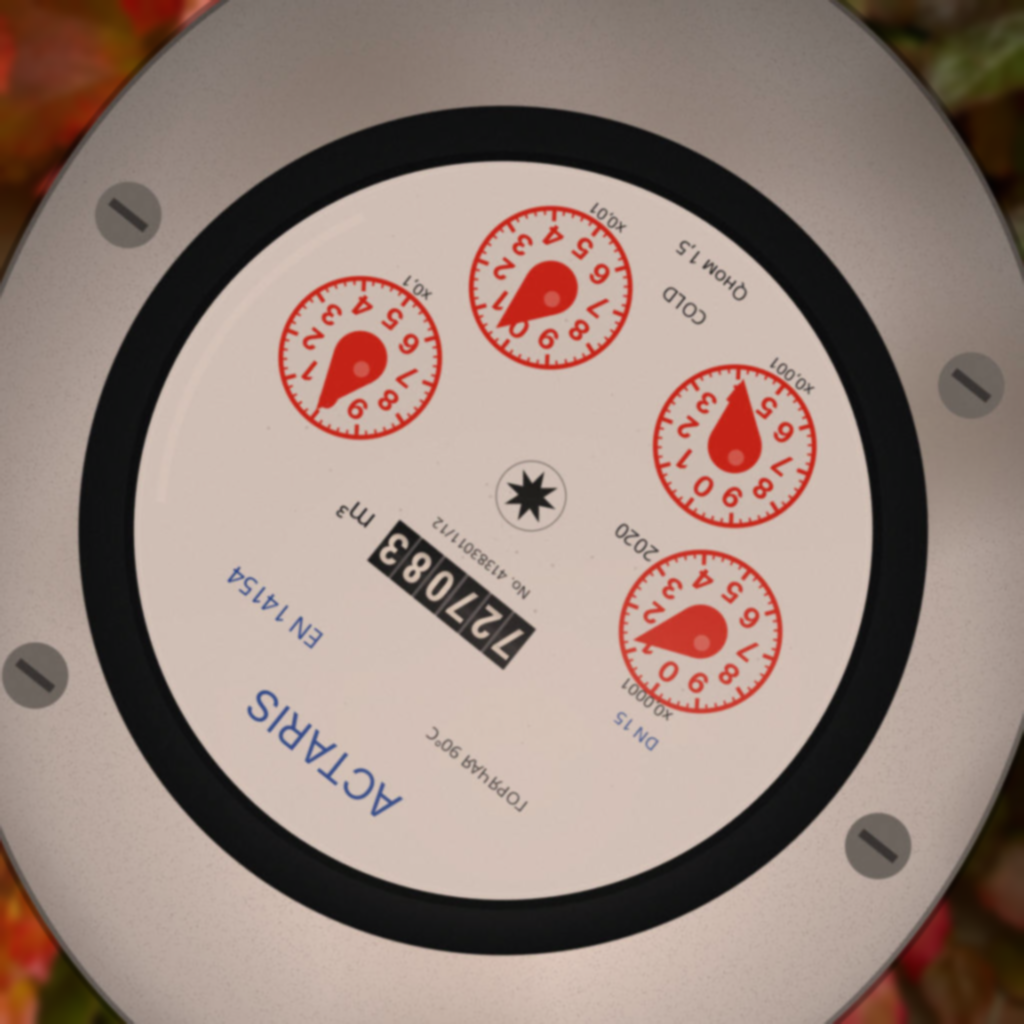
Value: 727083.0041 m³
